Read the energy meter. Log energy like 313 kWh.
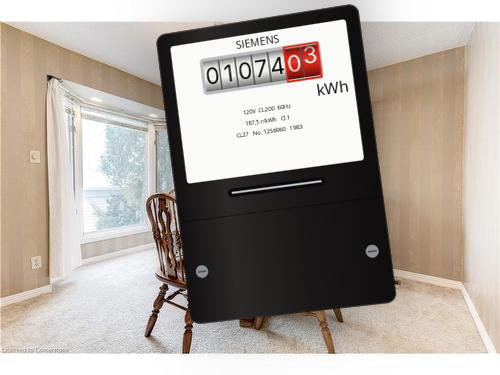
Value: 1074.03 kWh
